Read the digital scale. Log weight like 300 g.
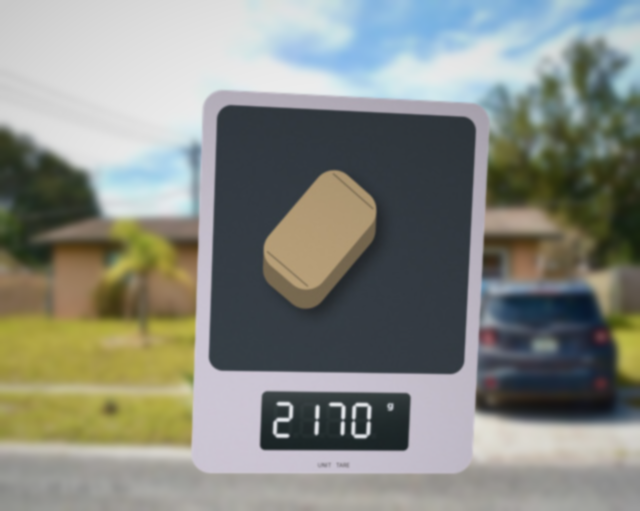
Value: 2170 g
